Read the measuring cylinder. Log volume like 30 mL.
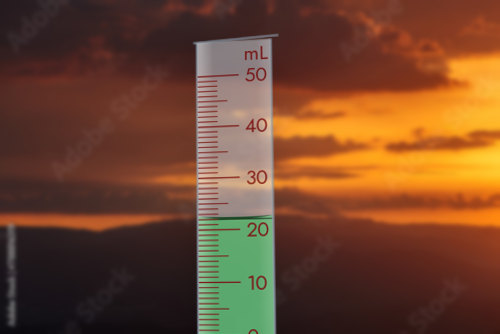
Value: 22 mL
